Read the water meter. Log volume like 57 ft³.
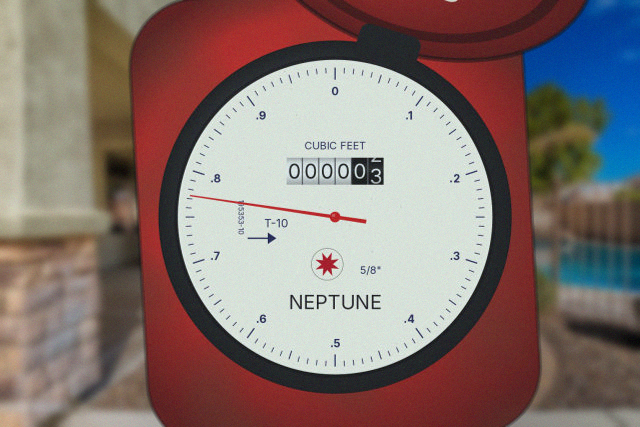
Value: 2.77 ft³
